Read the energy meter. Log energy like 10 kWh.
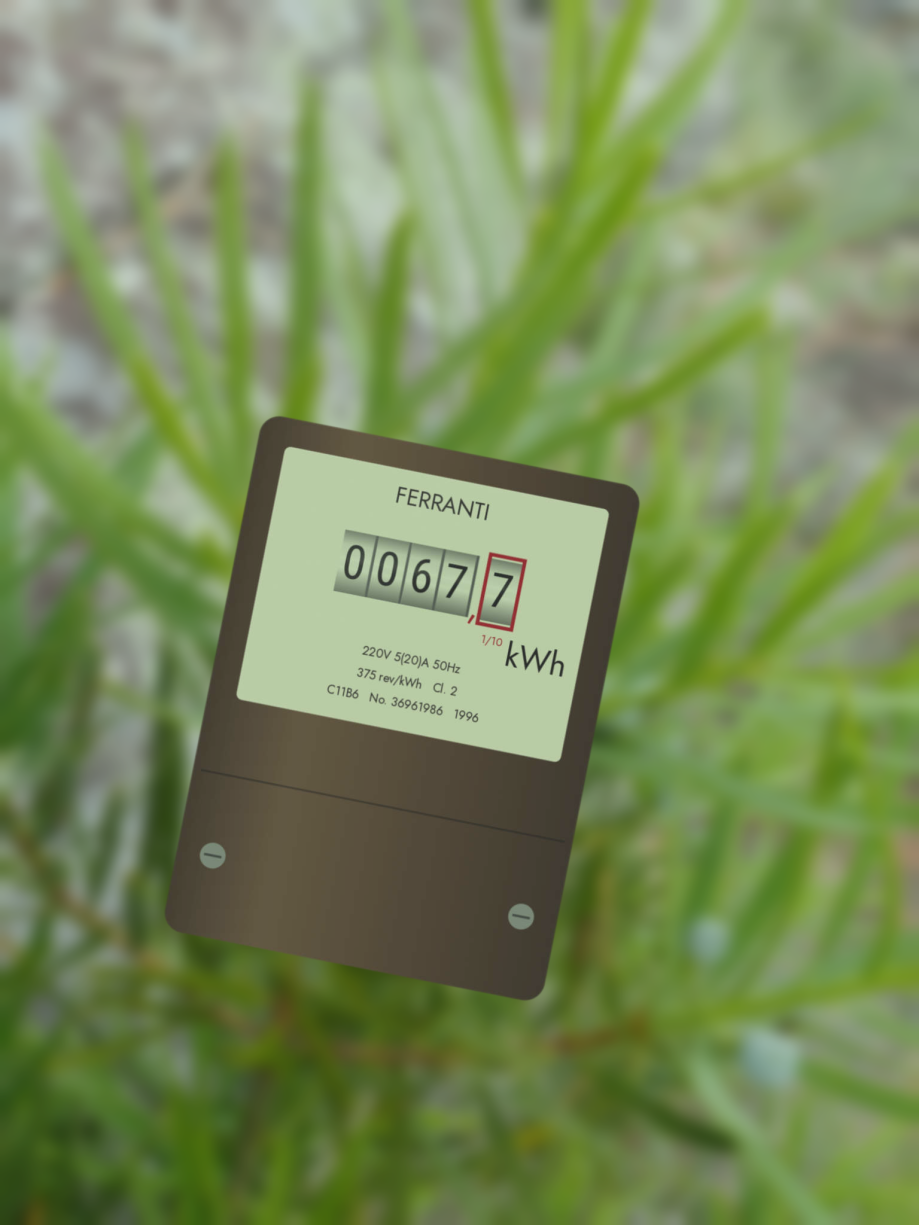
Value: 67.7 kWh
